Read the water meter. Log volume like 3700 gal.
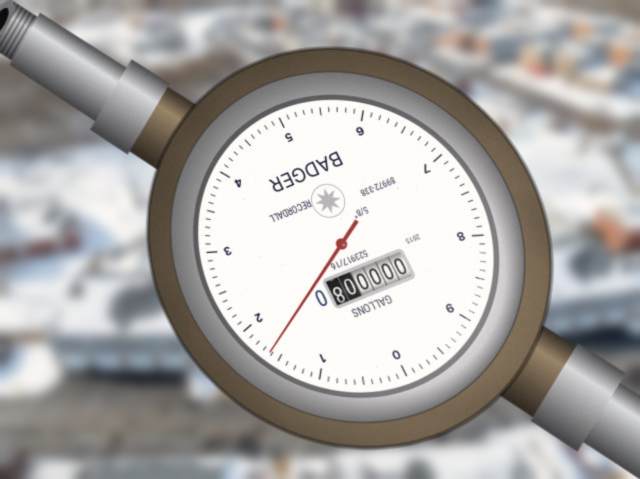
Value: 81.6 gal
